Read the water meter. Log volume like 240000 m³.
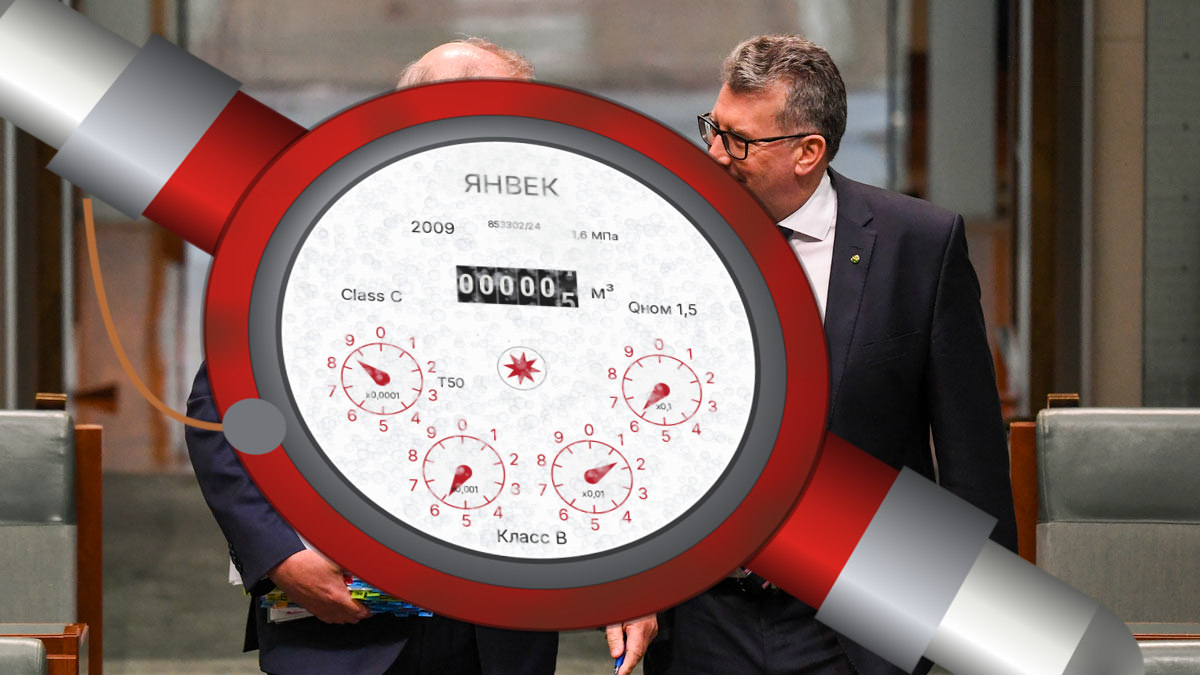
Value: 4.6158 m³
